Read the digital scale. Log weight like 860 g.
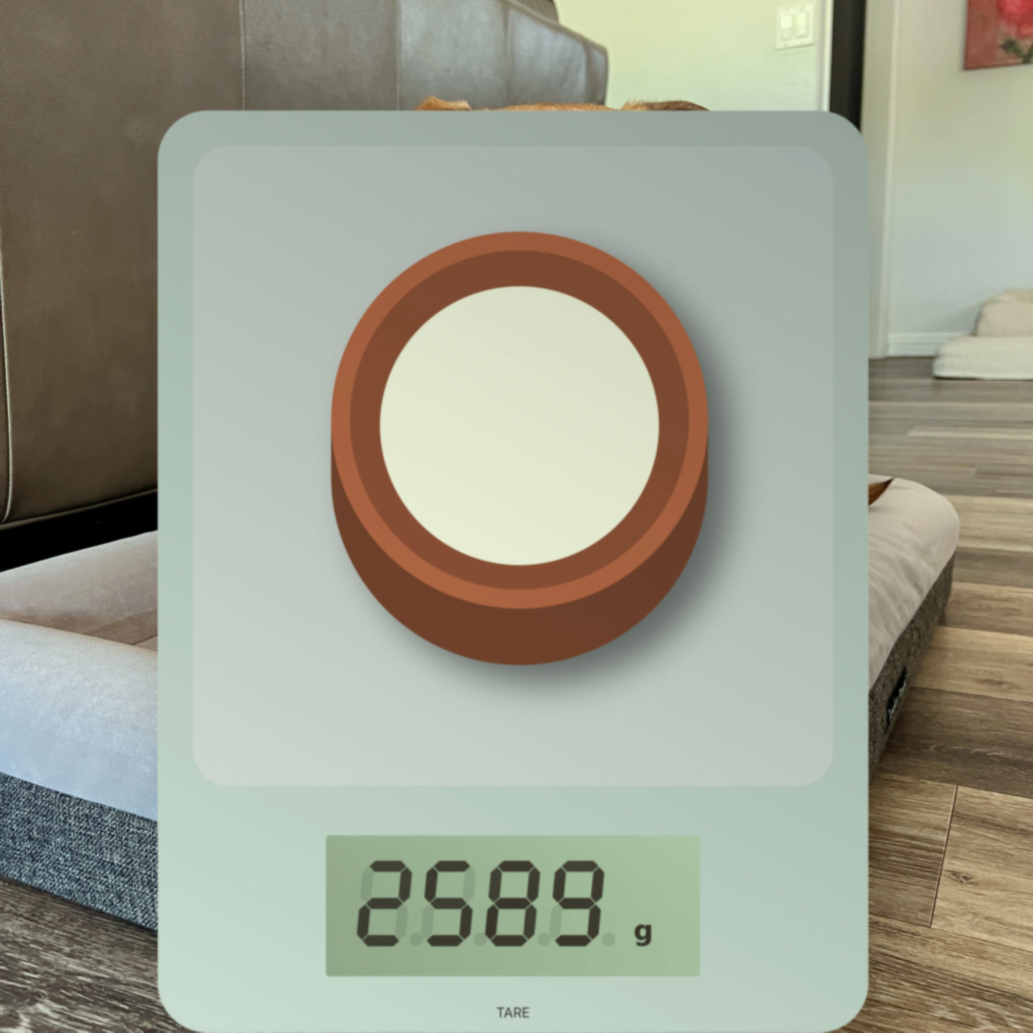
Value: 2589 g
